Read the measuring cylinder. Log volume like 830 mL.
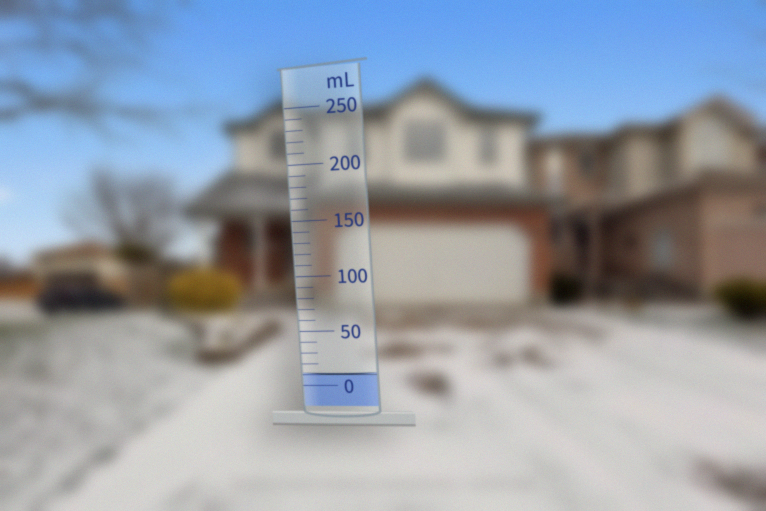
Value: 10 mL
